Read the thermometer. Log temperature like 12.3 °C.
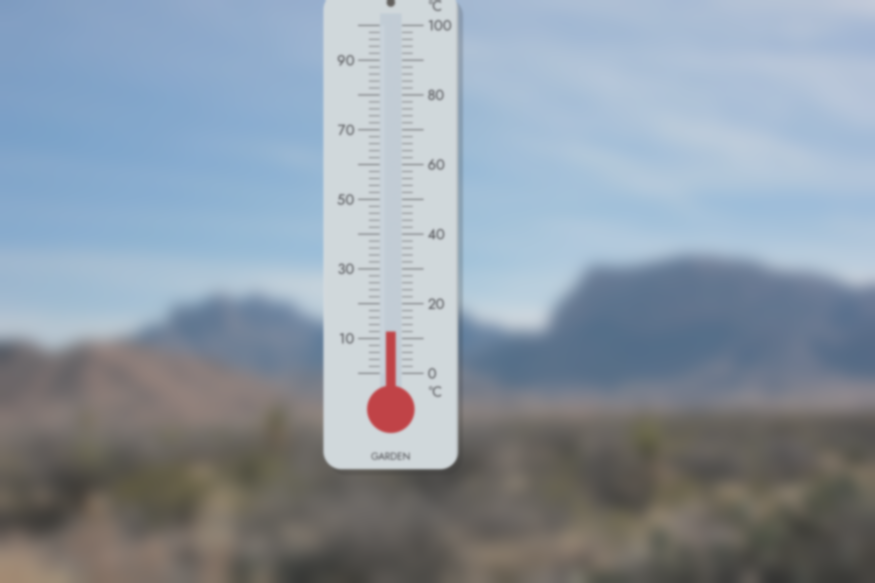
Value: 12 °C
